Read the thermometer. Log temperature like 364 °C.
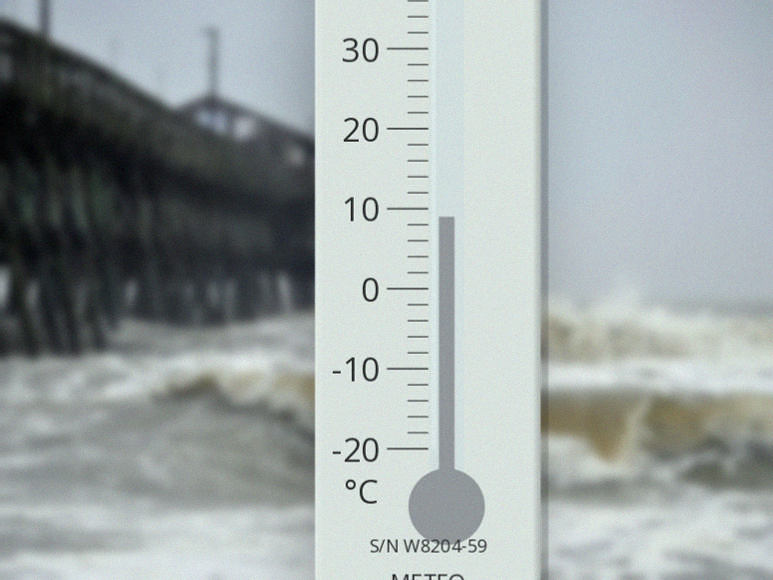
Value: 9 °C
